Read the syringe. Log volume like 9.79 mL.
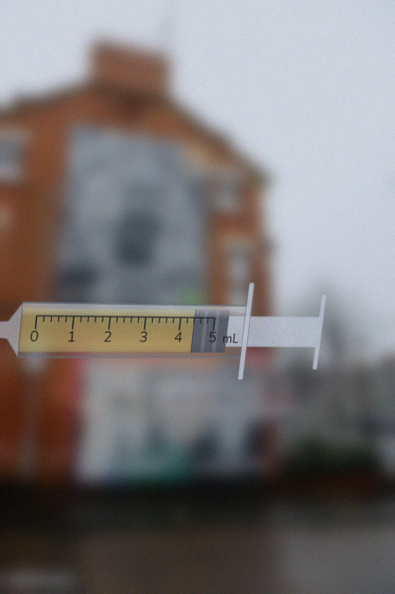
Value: 4.4 mL
